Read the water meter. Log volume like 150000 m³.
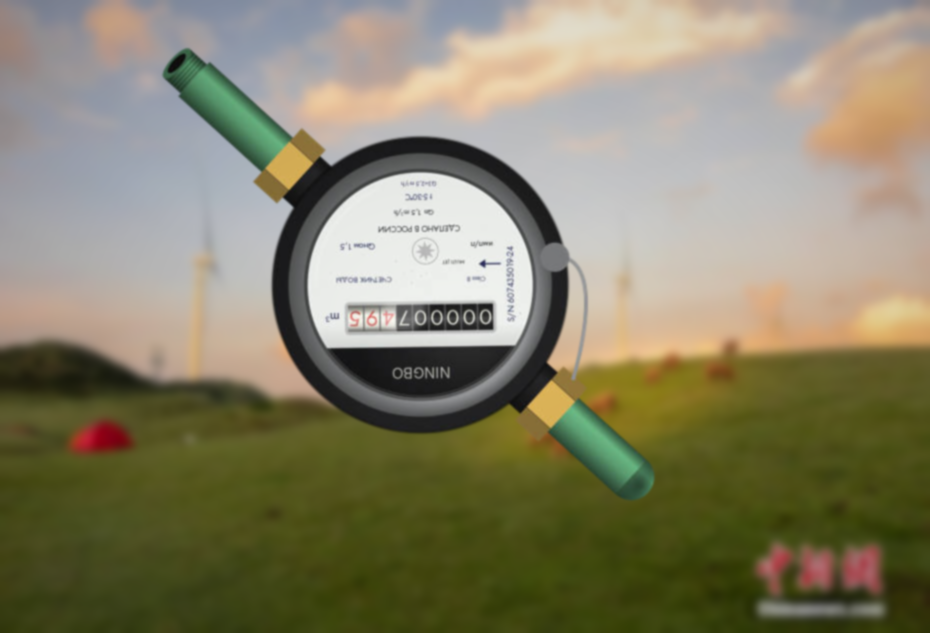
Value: 7.495 m³
